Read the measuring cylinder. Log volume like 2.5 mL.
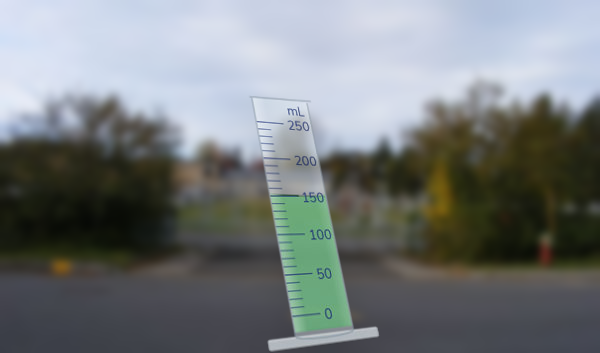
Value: 150 mL
